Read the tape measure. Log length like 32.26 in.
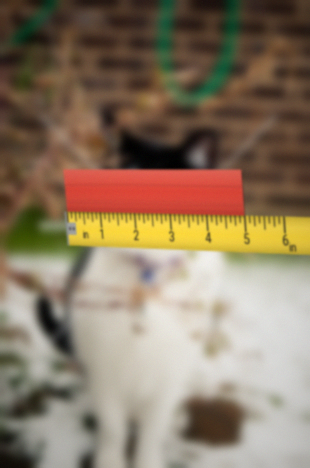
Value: 5 in
